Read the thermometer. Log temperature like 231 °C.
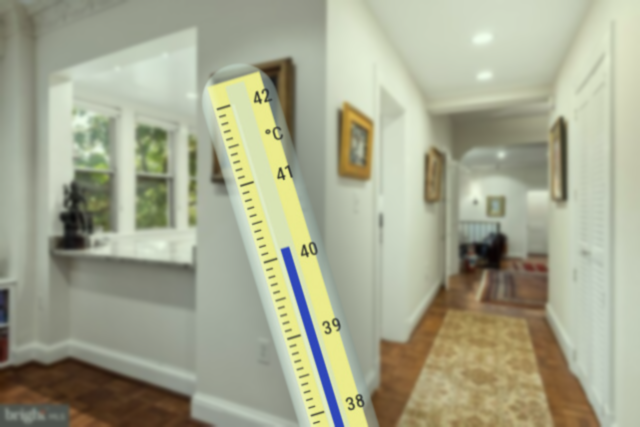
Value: 40.1 °C
